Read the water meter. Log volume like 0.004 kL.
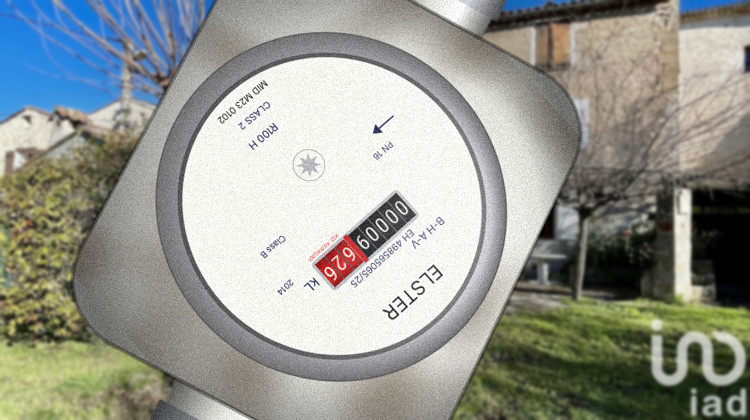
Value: 9.626 kL
